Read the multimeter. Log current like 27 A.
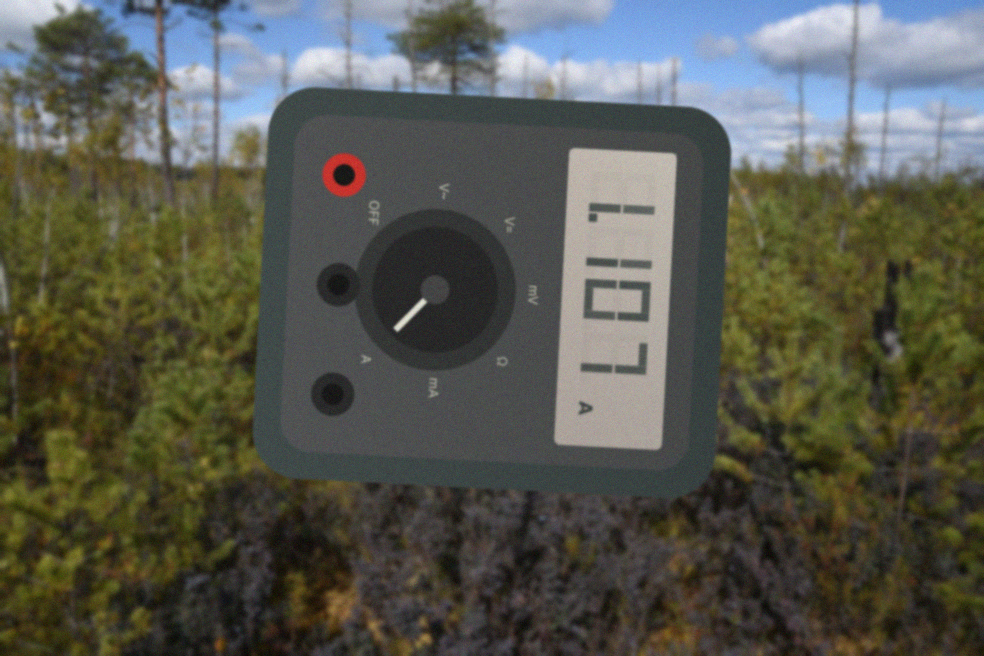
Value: 1.107 A
